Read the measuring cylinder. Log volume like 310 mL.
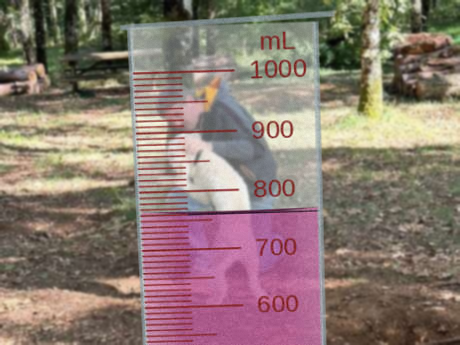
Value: 760 mL
